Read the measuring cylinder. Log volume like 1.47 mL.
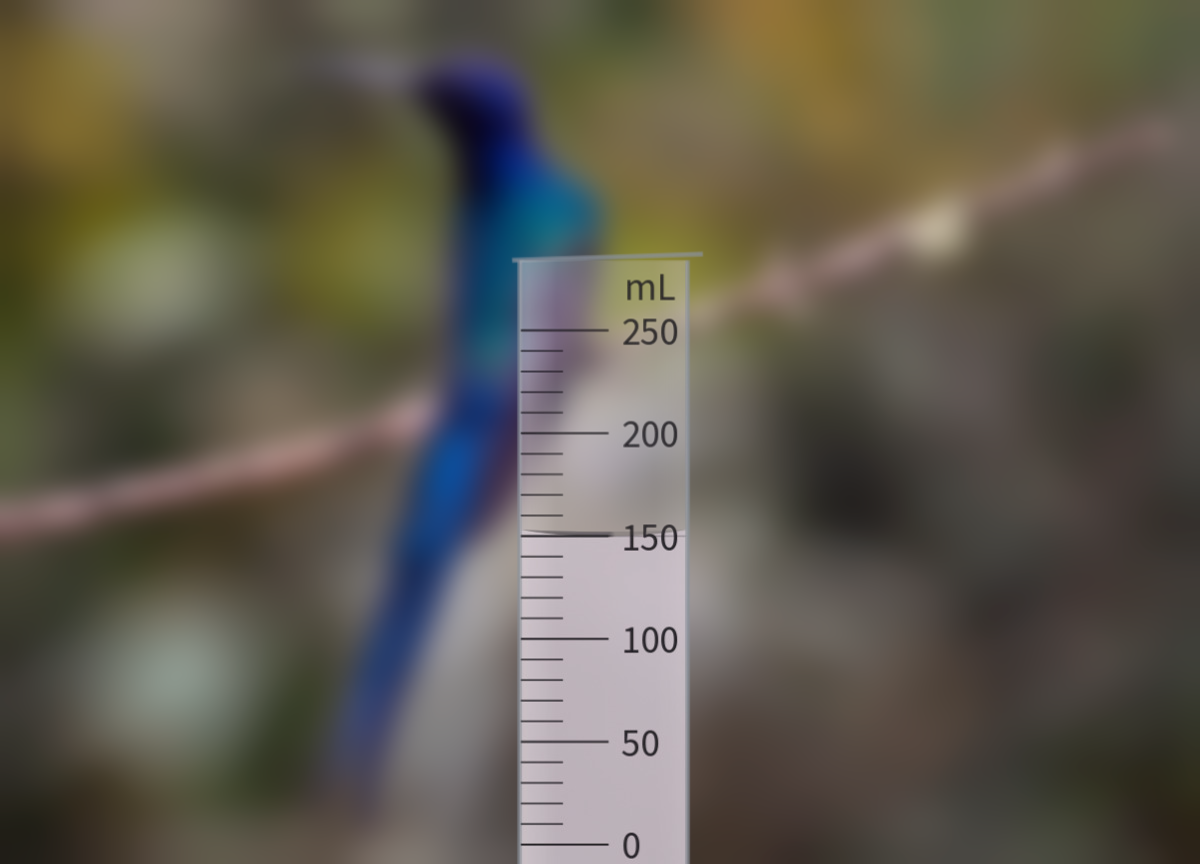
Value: 150 mL
